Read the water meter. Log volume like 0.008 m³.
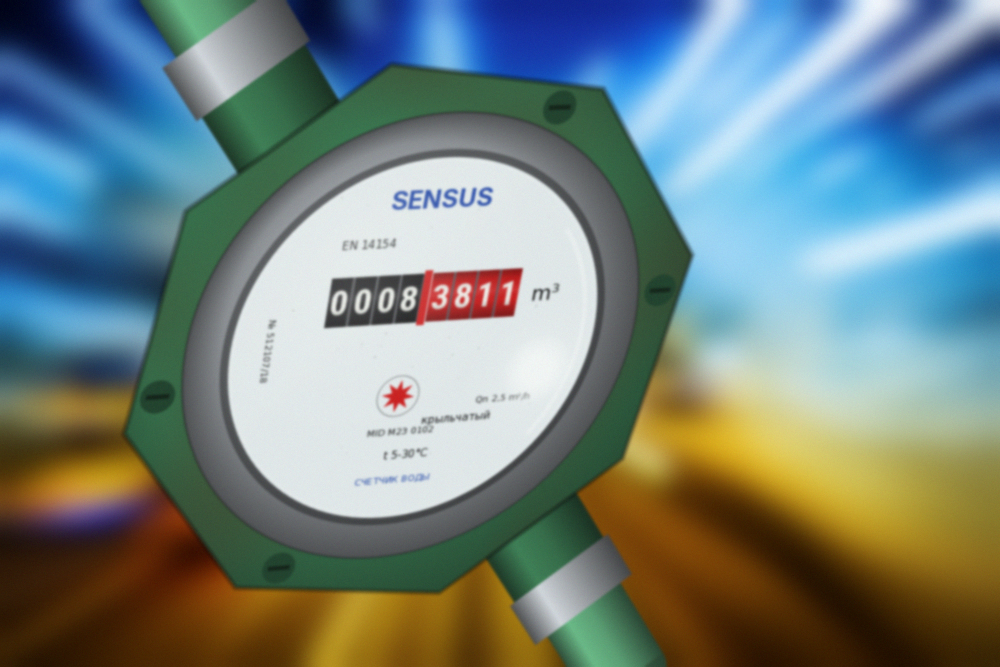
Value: 8.3811 m³
